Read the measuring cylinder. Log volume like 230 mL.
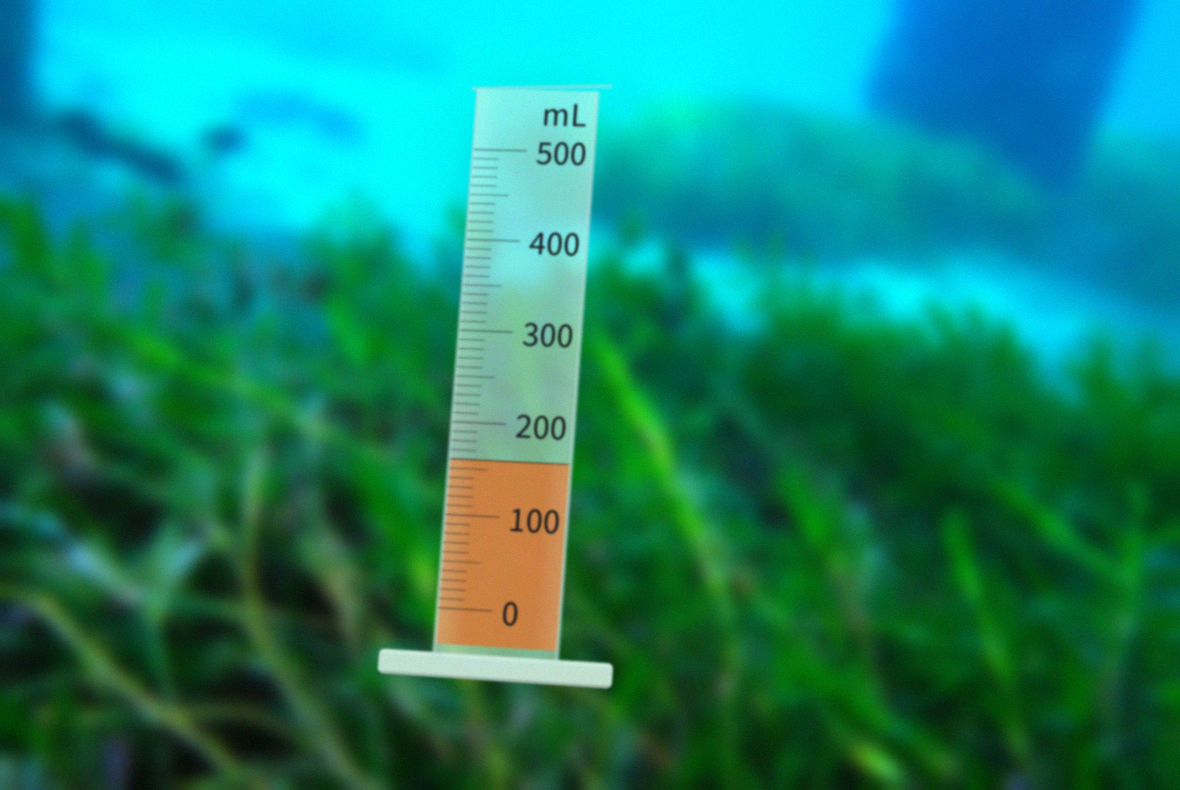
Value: 160 mL
